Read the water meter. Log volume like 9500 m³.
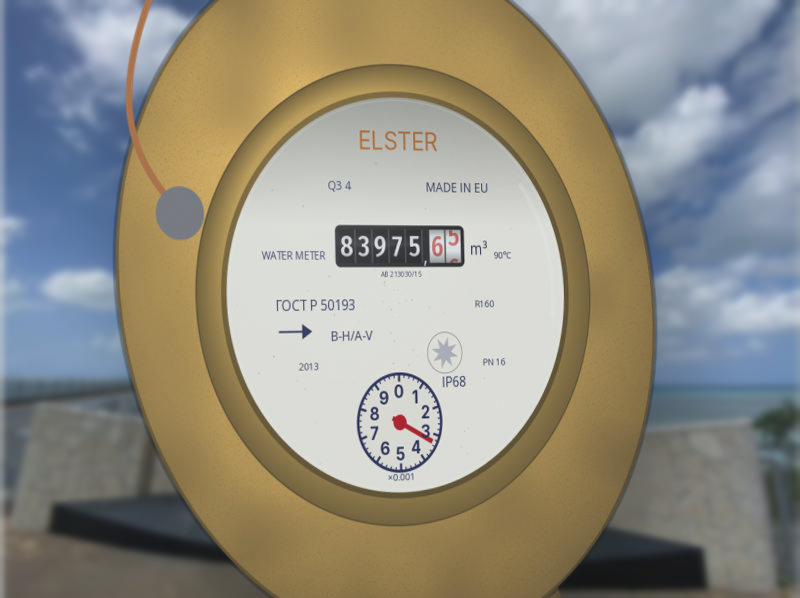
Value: 83975.653 m³
